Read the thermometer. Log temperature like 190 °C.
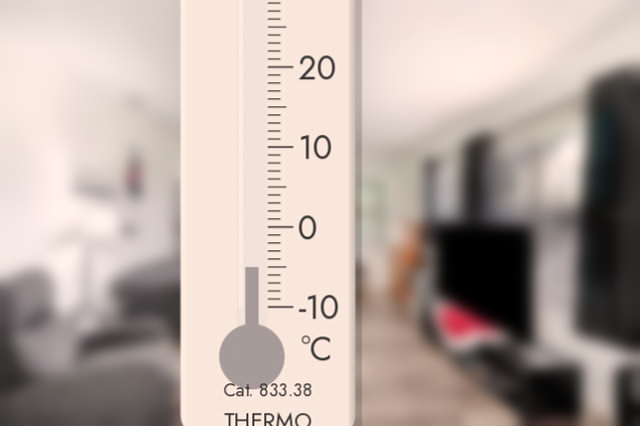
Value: -5 °C
